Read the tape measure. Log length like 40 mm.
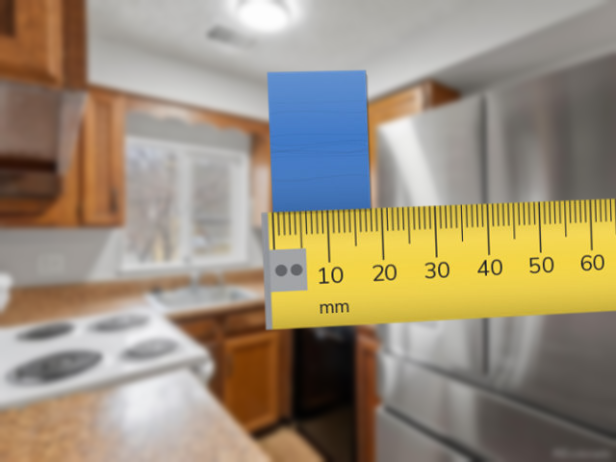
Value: 18 mm
